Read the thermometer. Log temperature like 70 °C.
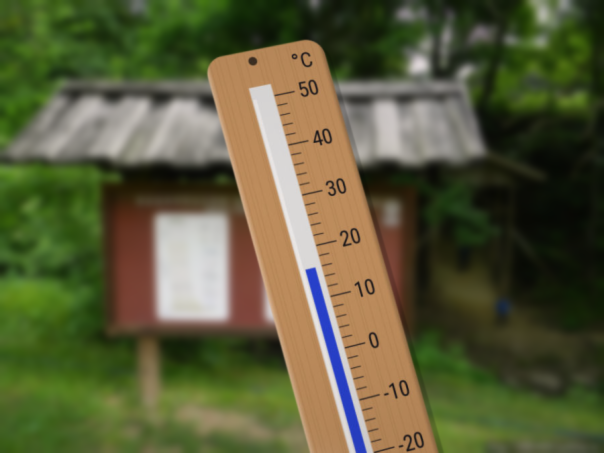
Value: 16 °C
